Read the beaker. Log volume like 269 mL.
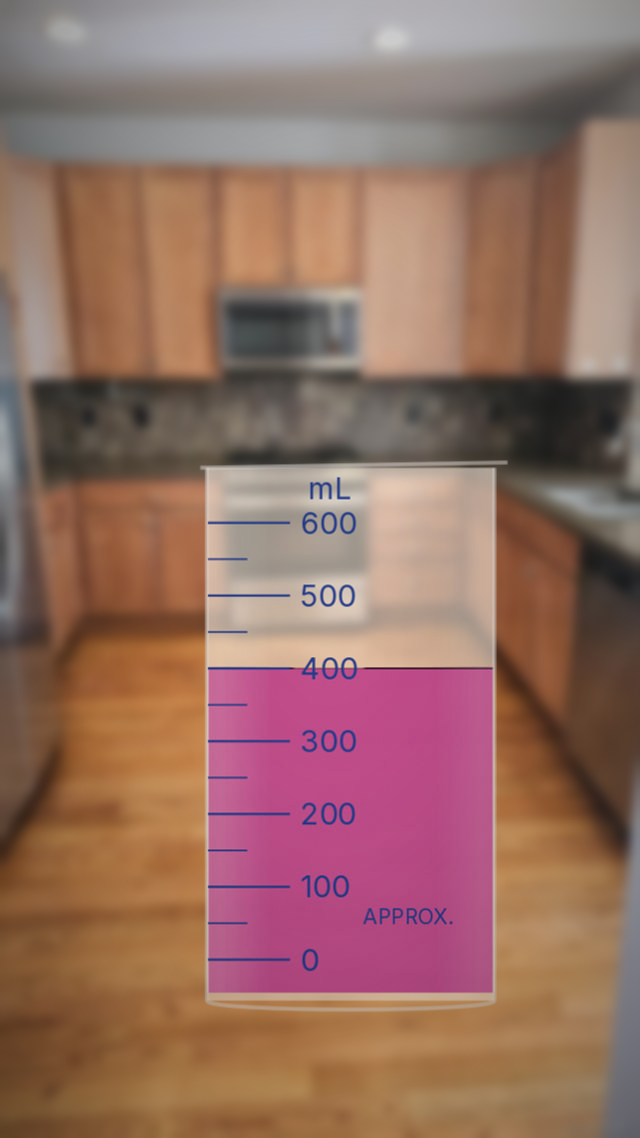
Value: 400 mL
